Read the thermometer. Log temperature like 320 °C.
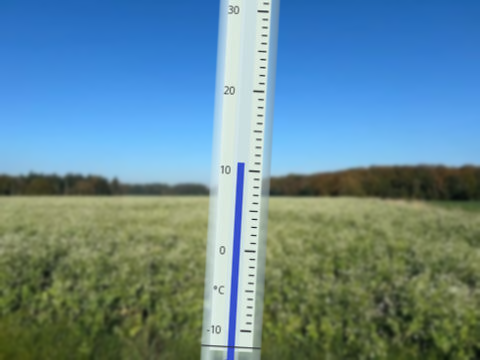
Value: 11 °C
